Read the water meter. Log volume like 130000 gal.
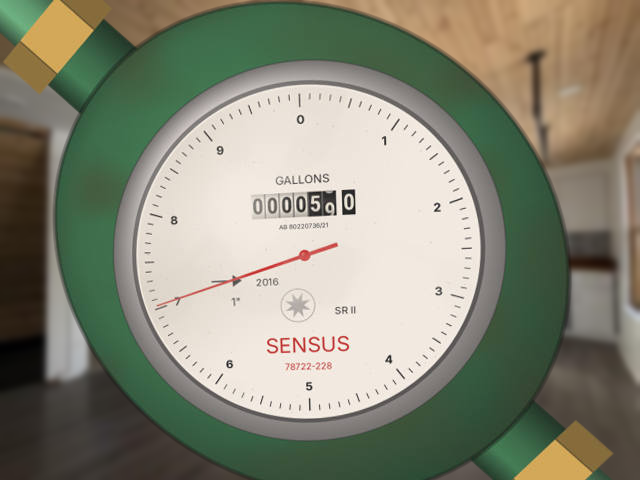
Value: 587.0 gal
